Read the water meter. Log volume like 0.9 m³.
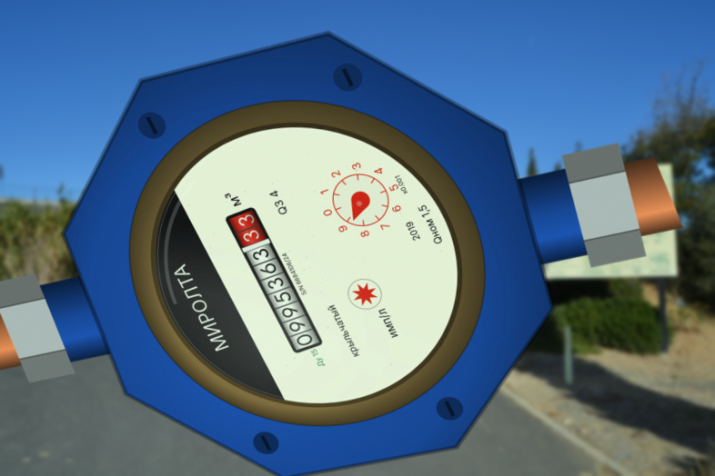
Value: 995363.328 m³
